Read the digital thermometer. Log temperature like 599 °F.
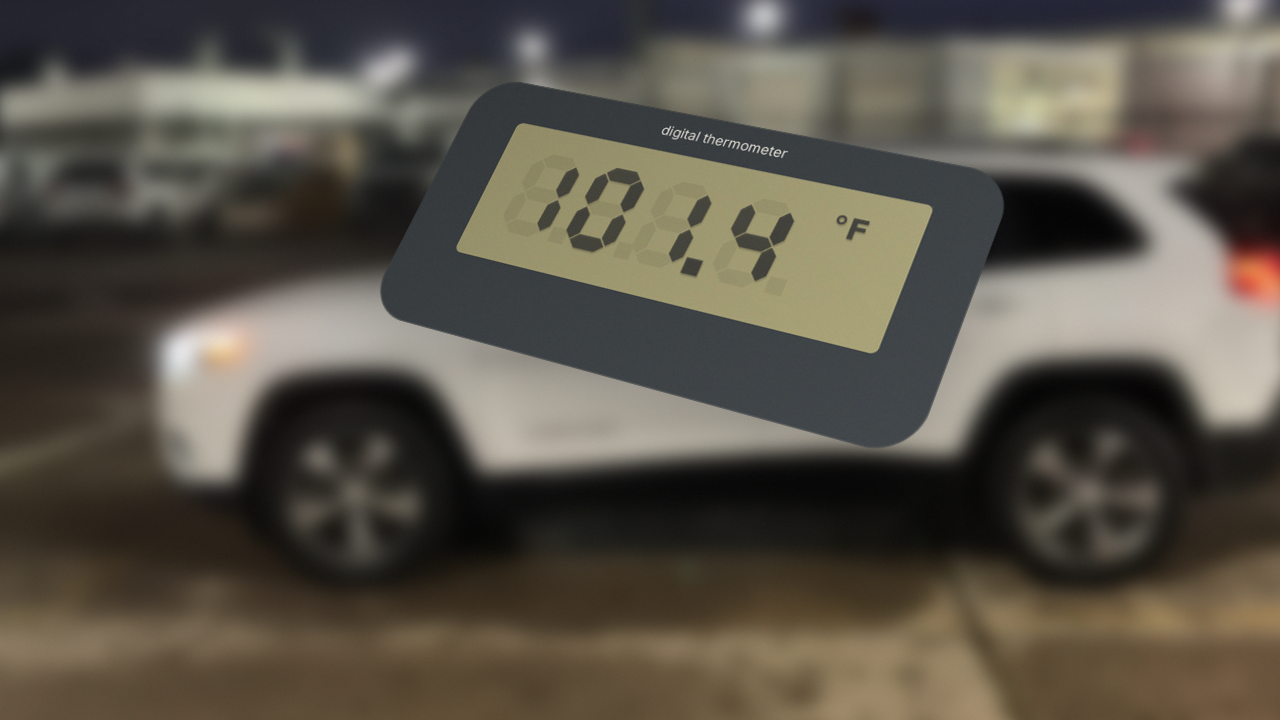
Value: 101.4 °F
